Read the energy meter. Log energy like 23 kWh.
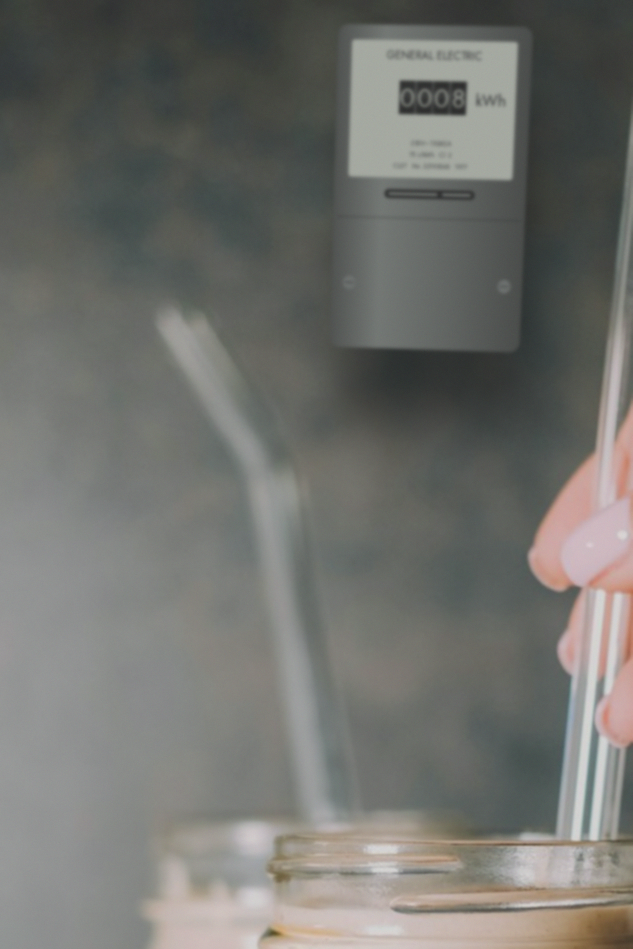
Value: 8 kWh
